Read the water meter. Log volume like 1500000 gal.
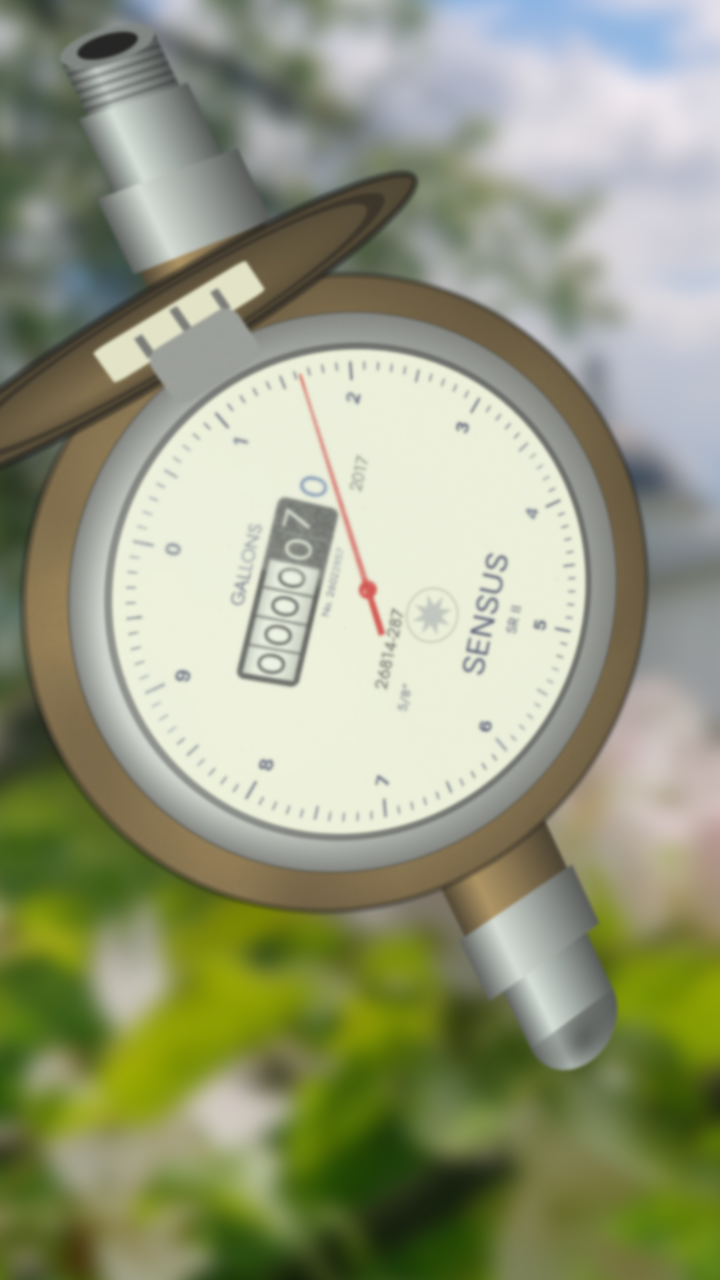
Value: 71.6 gal
